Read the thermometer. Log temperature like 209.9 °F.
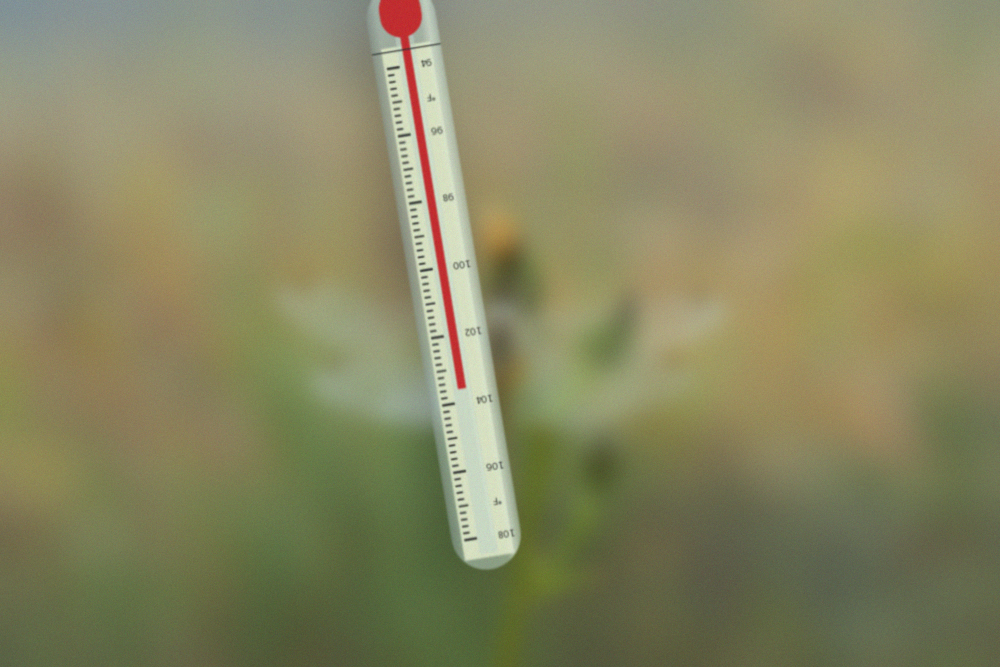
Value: 103.6 °F
